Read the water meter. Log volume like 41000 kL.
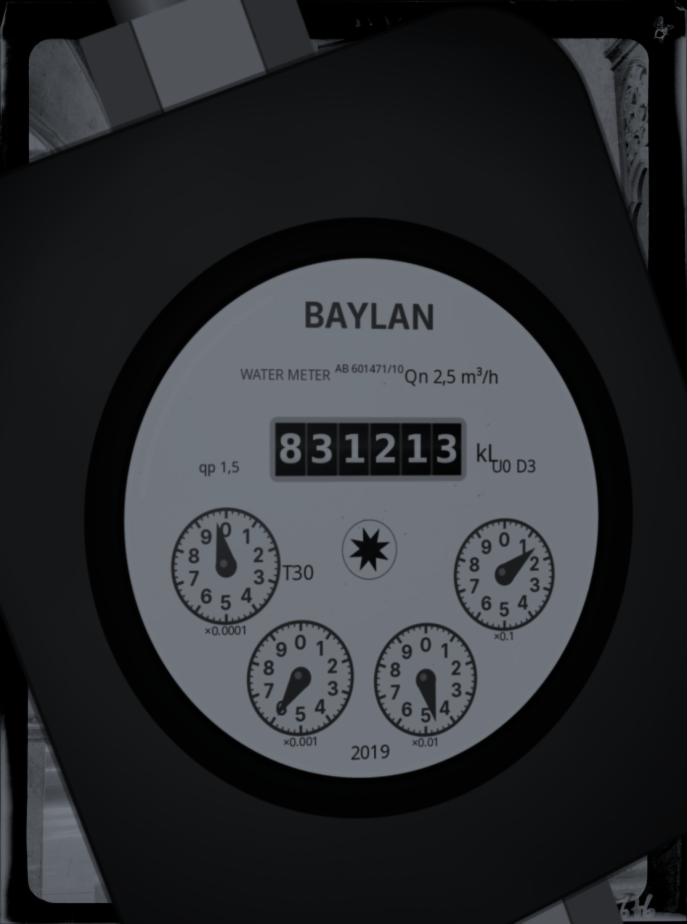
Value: 831213.1459 kL
